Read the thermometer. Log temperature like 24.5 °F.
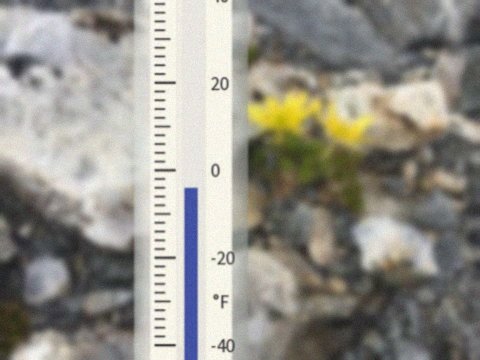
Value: -4 °F
